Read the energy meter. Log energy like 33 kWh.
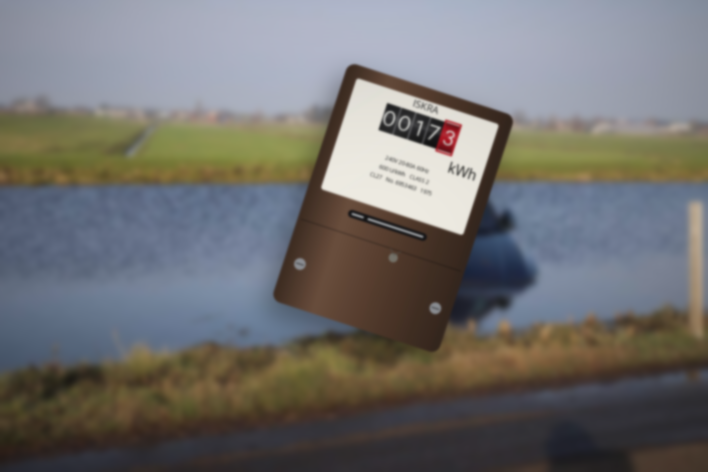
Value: 17.3 kWh
